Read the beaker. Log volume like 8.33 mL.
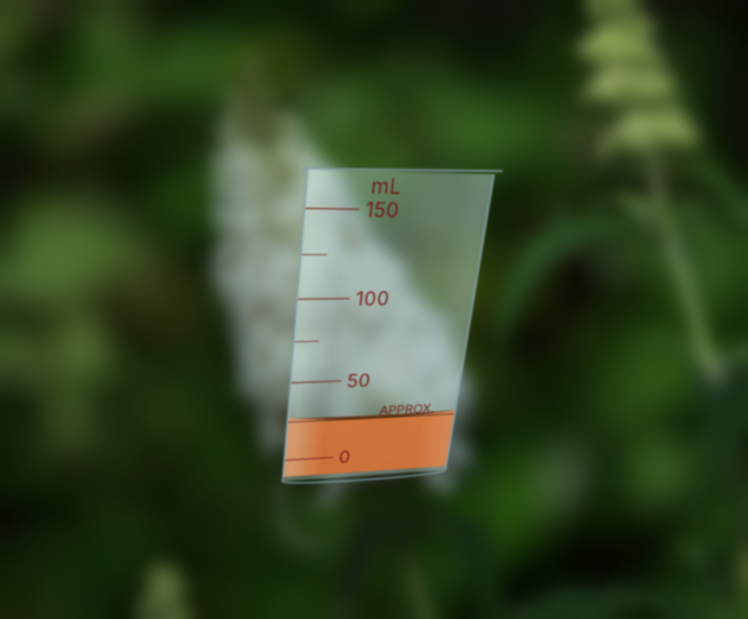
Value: 25 mL
